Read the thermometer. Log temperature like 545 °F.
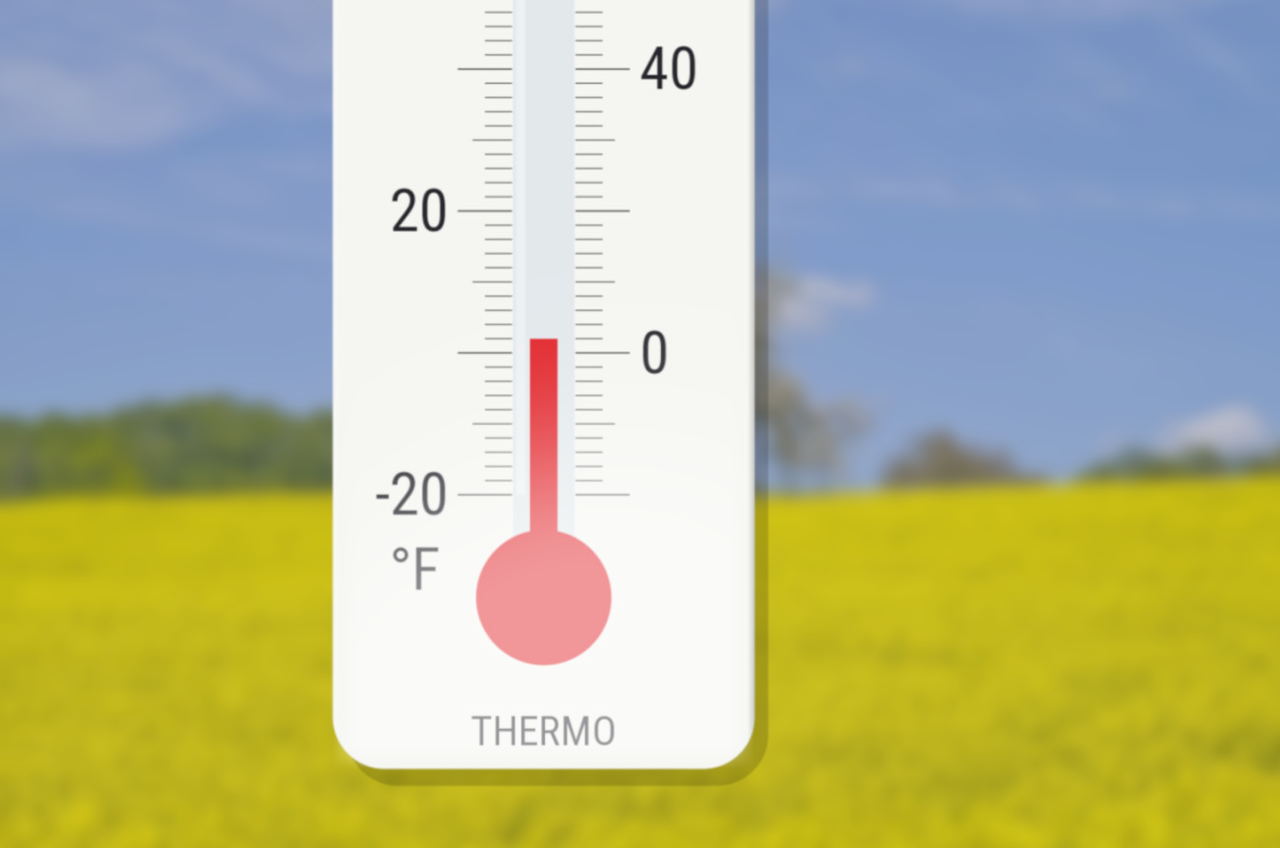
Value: 2 °F
